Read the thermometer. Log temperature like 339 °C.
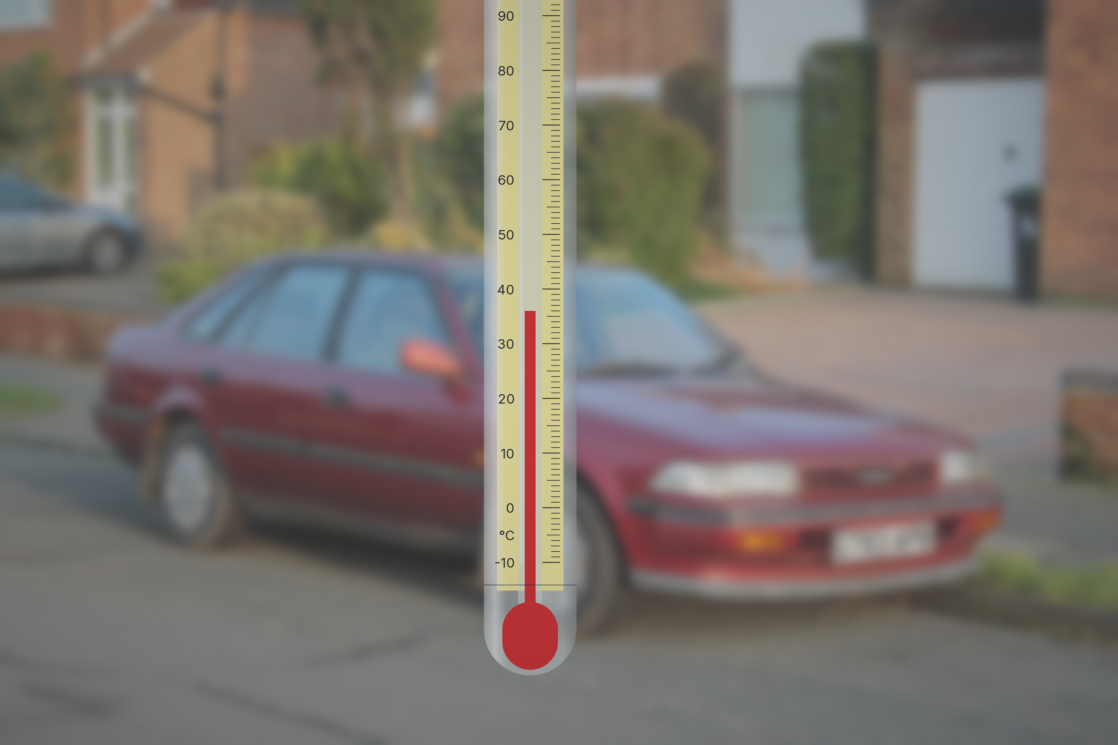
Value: 36 °C
